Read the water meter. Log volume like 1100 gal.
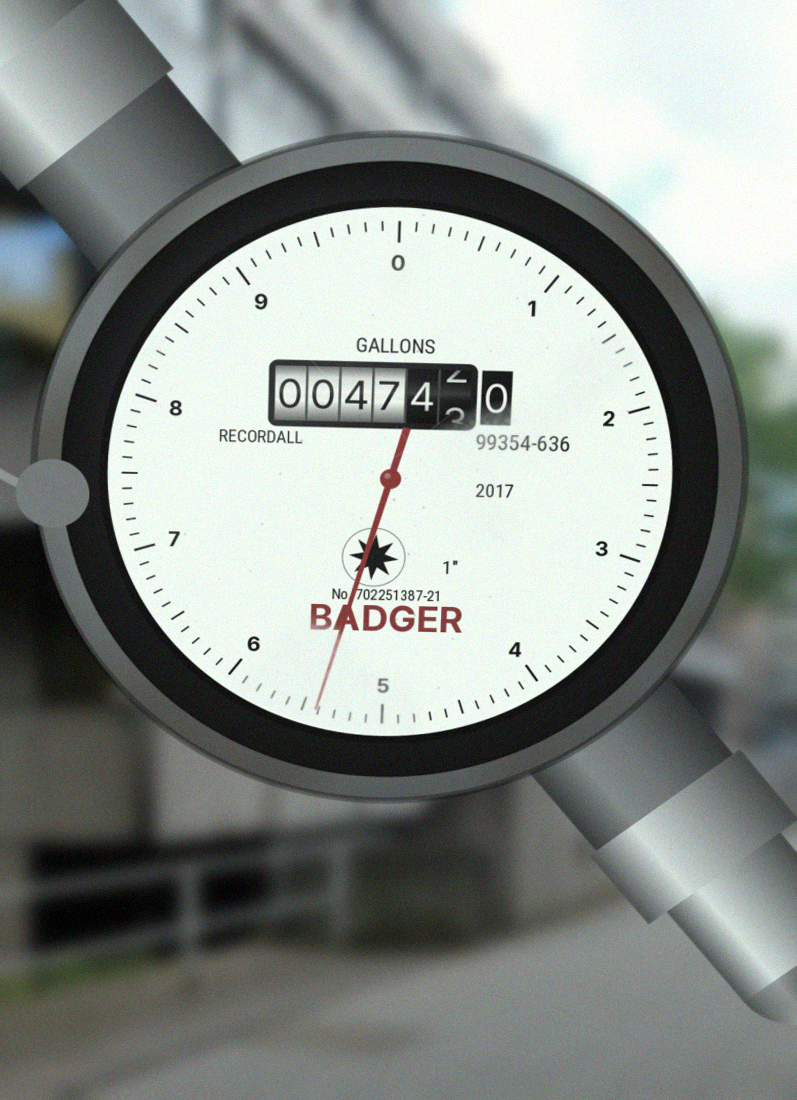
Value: 47425.4 gal
